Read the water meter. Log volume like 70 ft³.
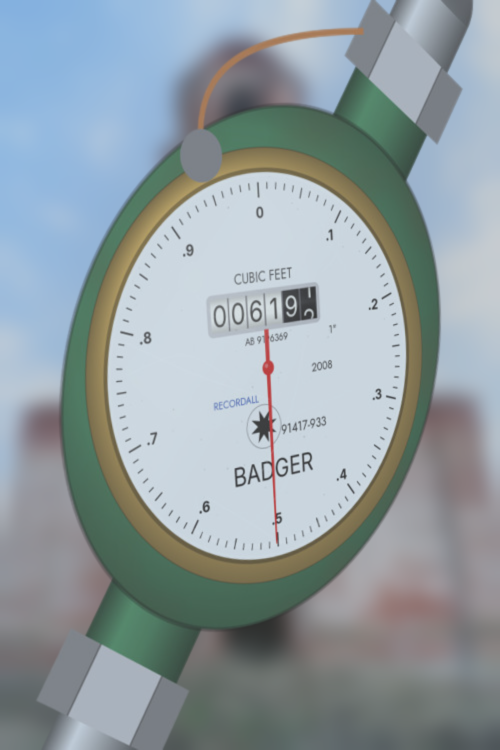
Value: 6191.50 ft³
